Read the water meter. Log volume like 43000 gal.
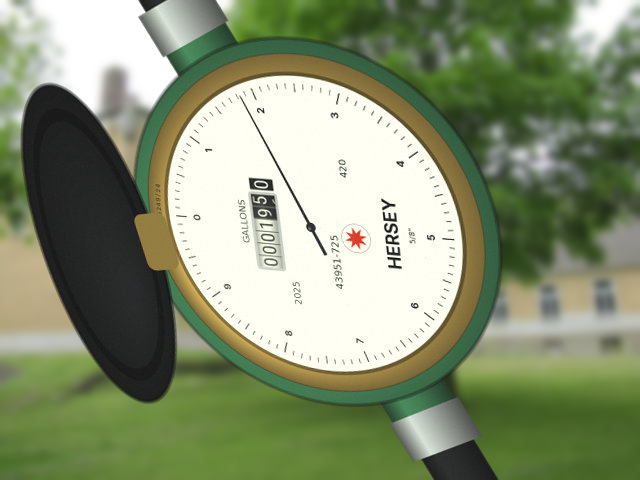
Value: 1951.8 gal
